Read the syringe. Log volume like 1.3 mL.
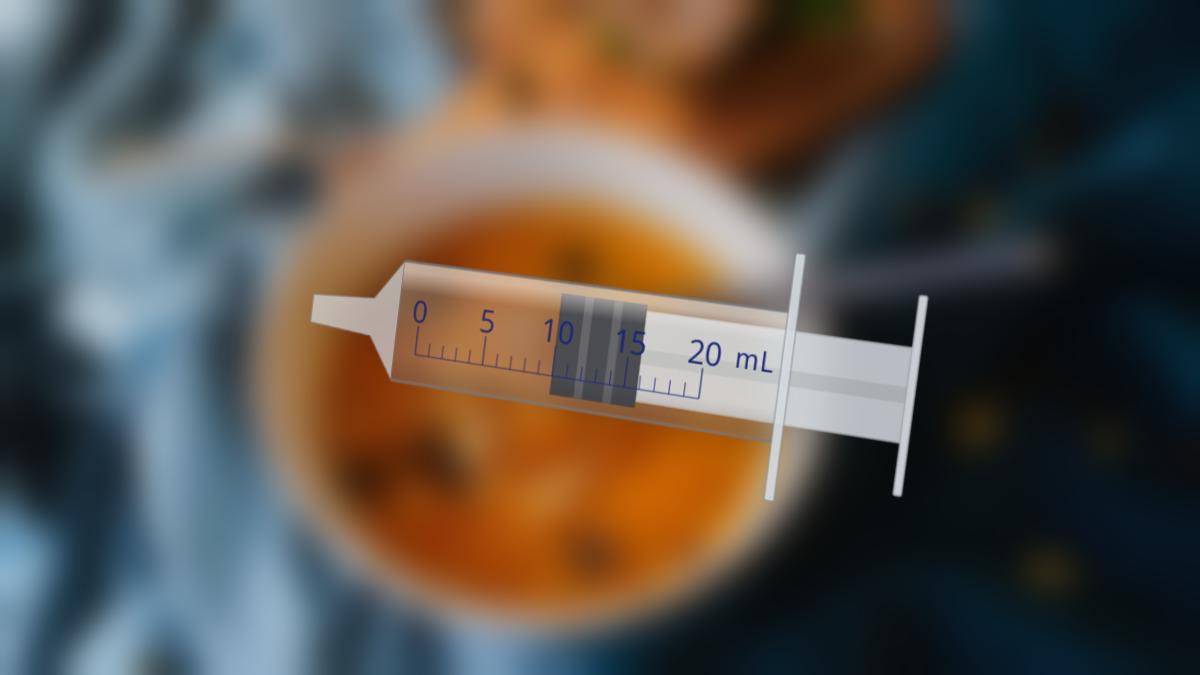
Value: 10 mL
